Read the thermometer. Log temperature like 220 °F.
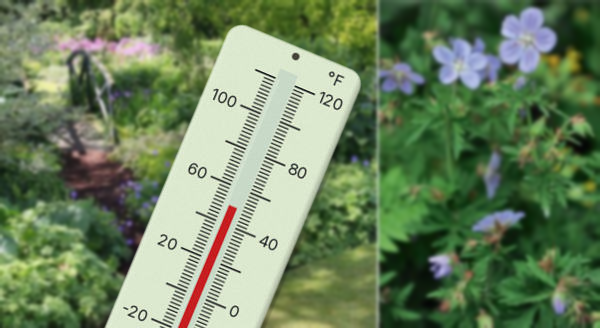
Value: 50 °F
